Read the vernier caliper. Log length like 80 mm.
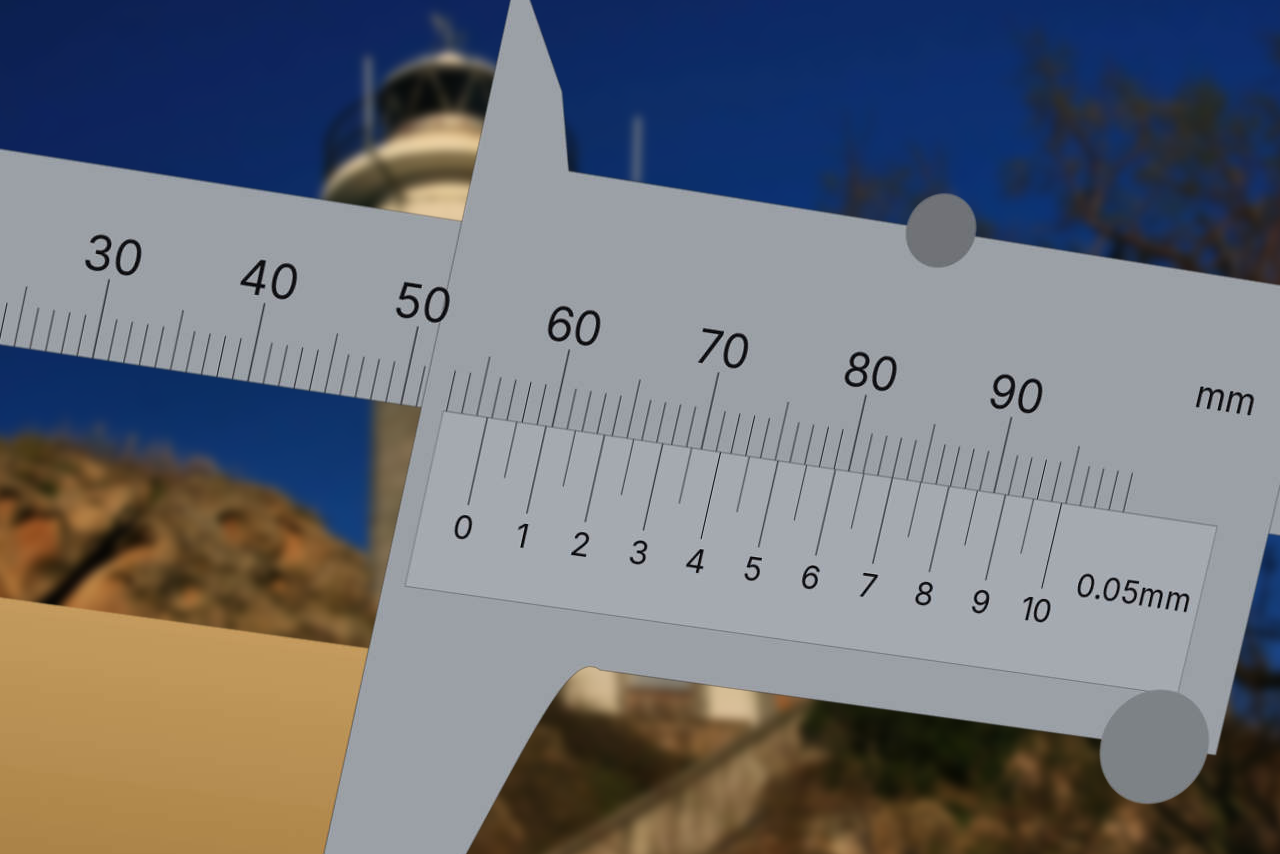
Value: 55.7 mm
